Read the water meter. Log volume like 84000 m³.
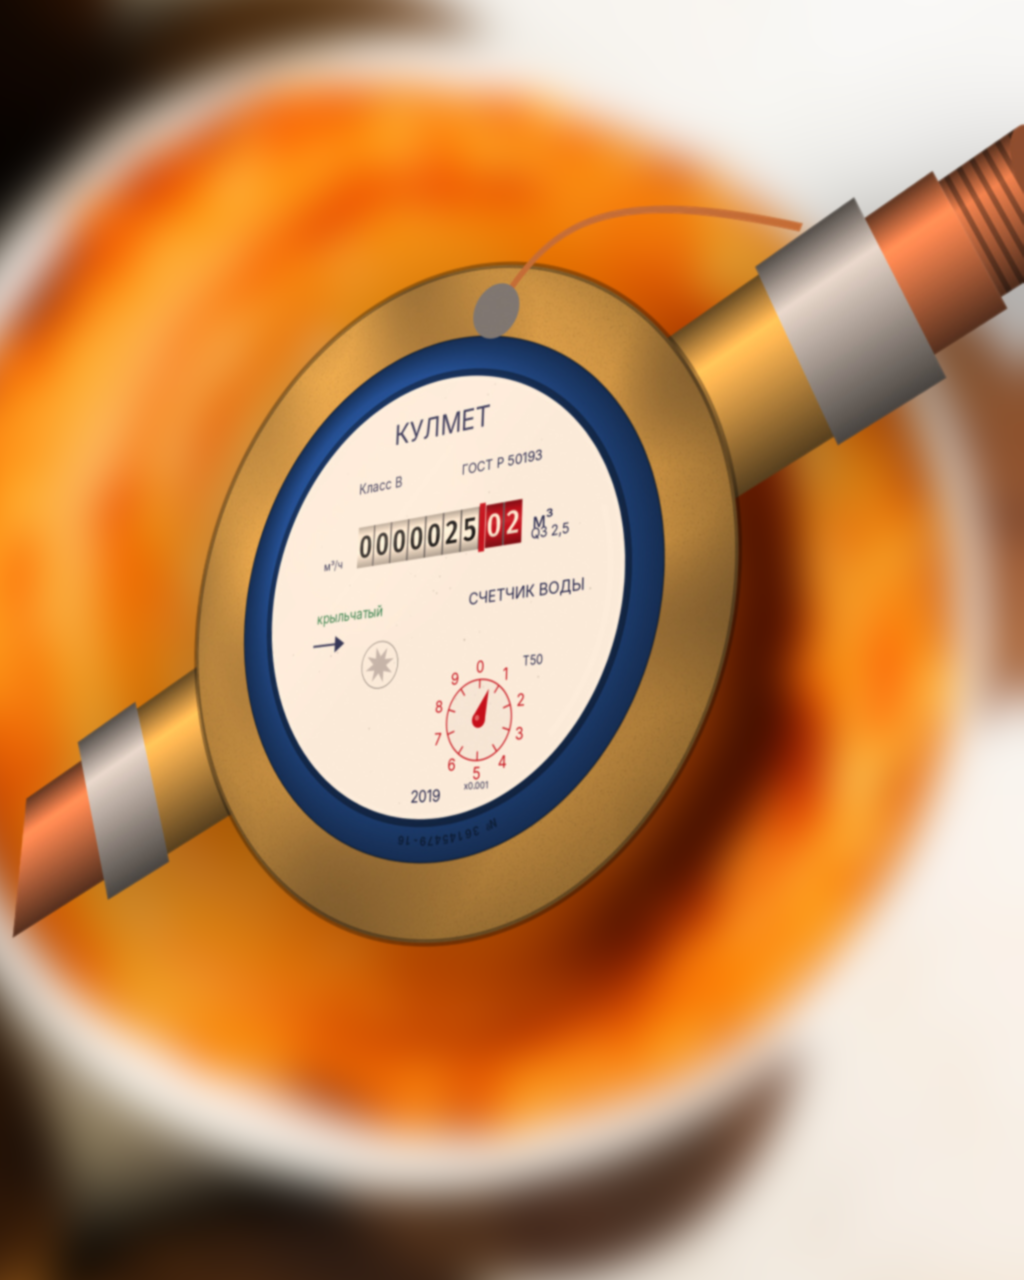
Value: 25.020 m³
